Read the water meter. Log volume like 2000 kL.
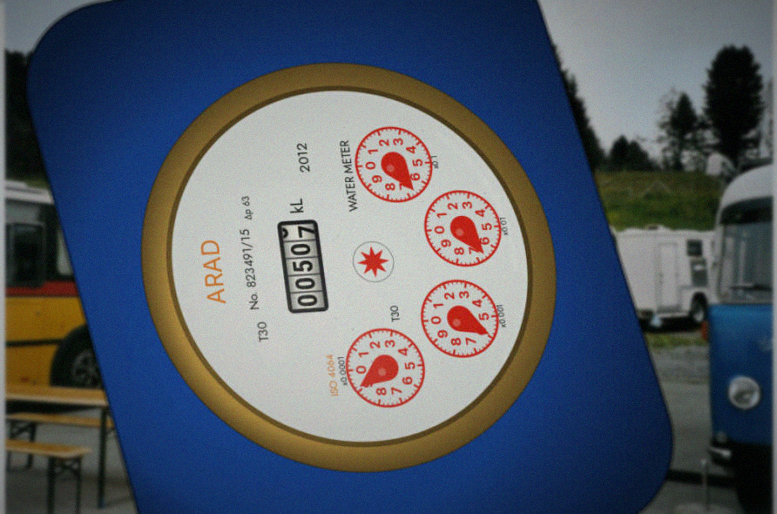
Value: 506.6659 kL
